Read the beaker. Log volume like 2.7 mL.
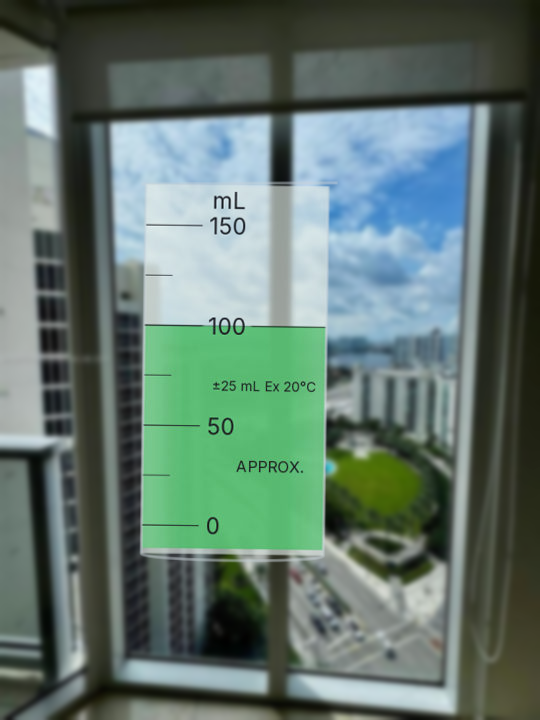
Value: 100 mL
